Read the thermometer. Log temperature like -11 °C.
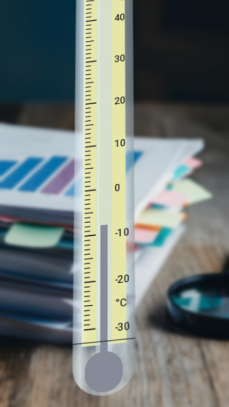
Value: -8 °C
